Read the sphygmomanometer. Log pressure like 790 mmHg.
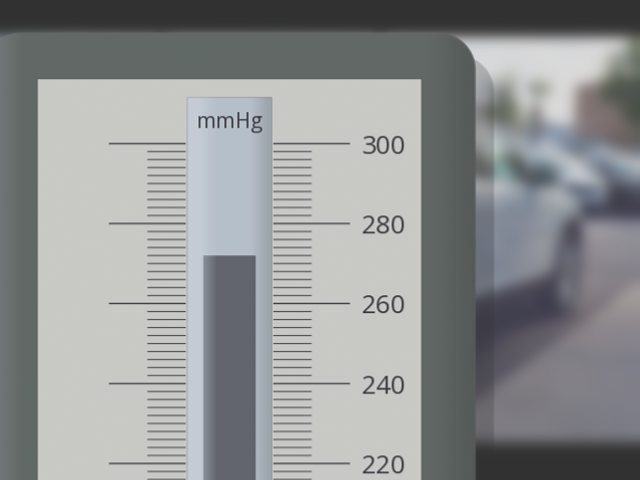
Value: 272 mmHg
